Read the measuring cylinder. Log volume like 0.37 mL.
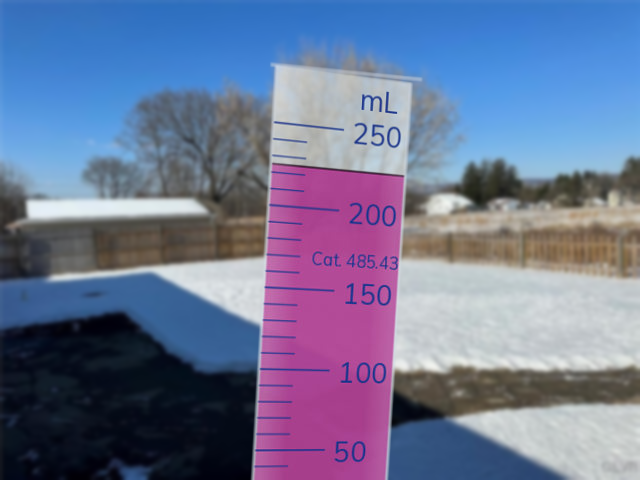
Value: 225 mL
